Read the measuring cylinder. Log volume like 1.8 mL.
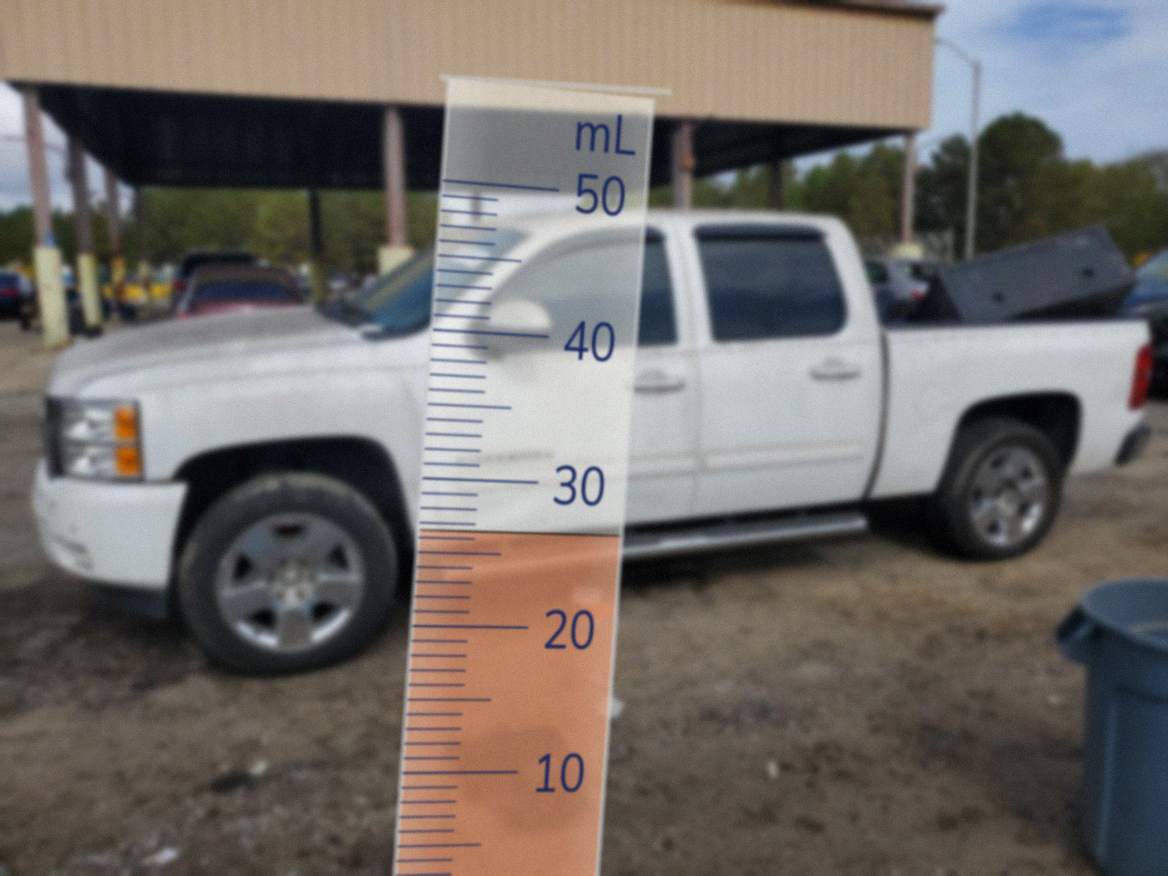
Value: 26.5 mL
